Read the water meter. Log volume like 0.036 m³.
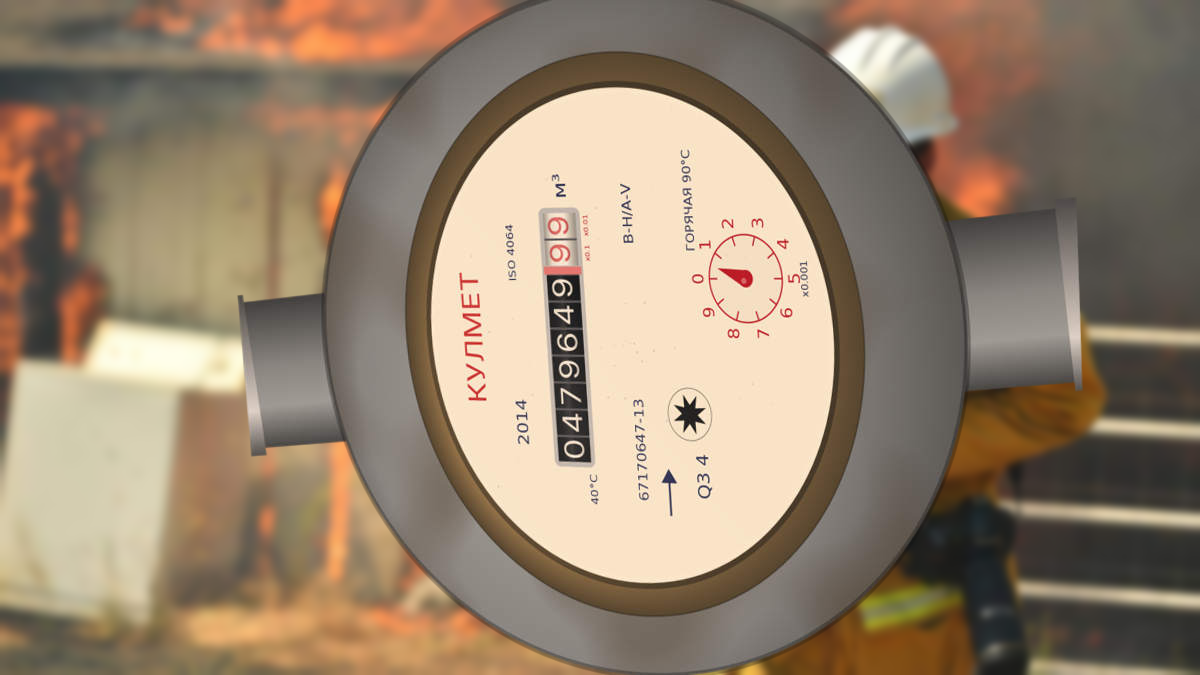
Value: 479649.990 m³
